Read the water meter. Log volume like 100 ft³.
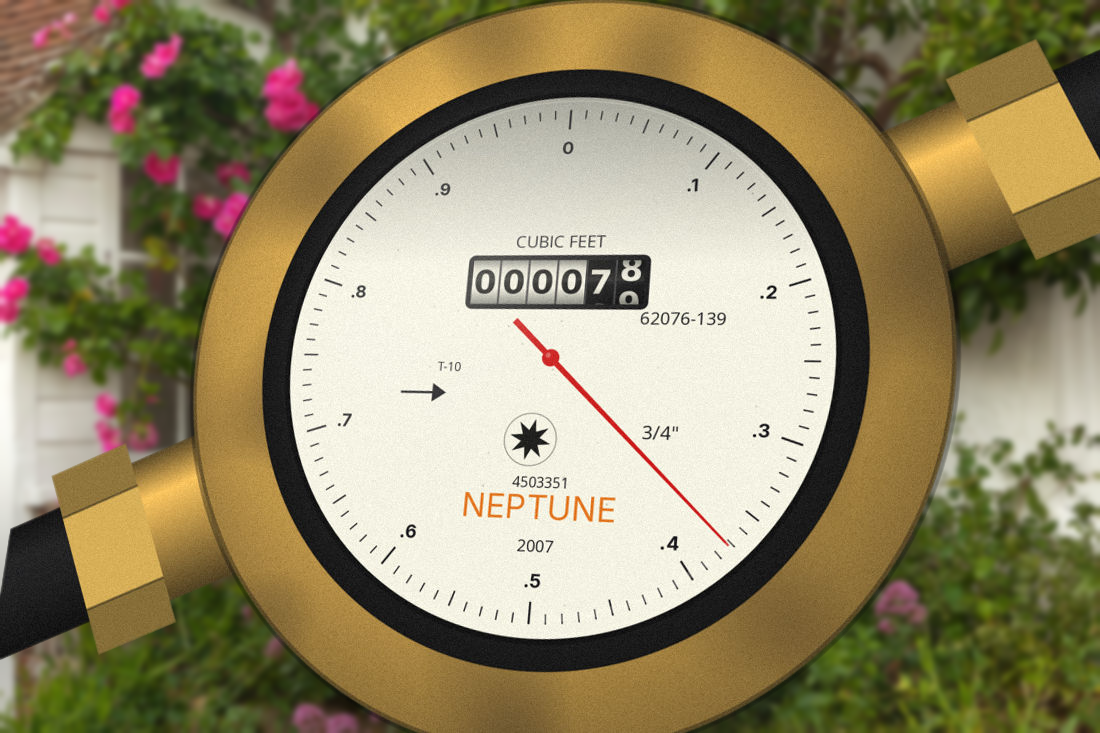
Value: 78.37 ft³
